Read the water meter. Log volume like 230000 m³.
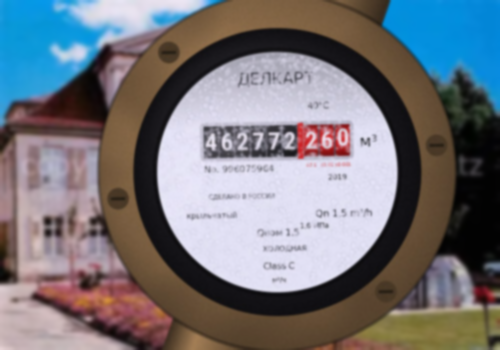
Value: 462772.260 m³
